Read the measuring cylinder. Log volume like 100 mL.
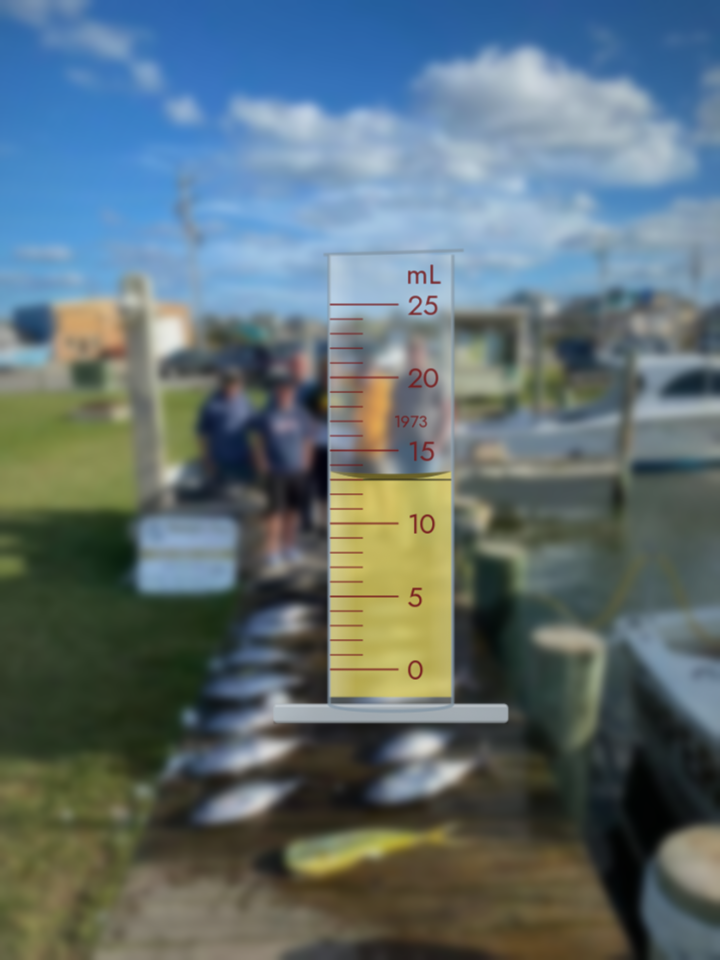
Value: 13 mL
